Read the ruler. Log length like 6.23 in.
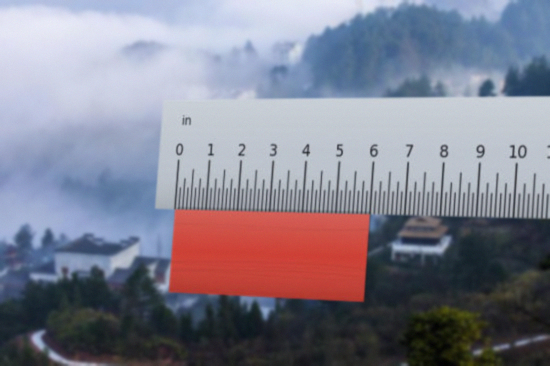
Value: 6 in
